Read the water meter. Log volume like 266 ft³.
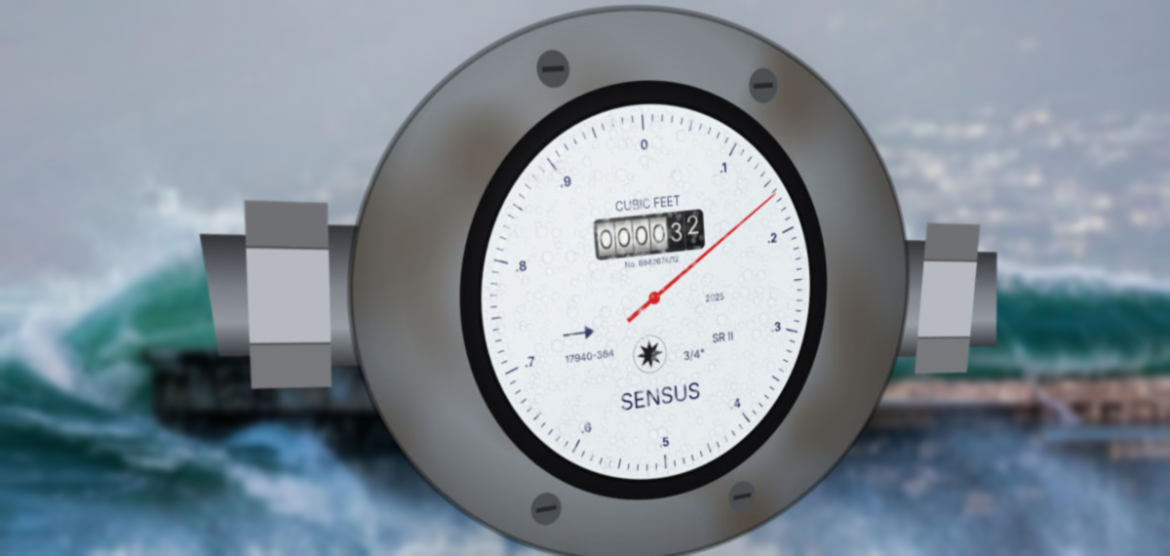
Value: 32.16 ft³
